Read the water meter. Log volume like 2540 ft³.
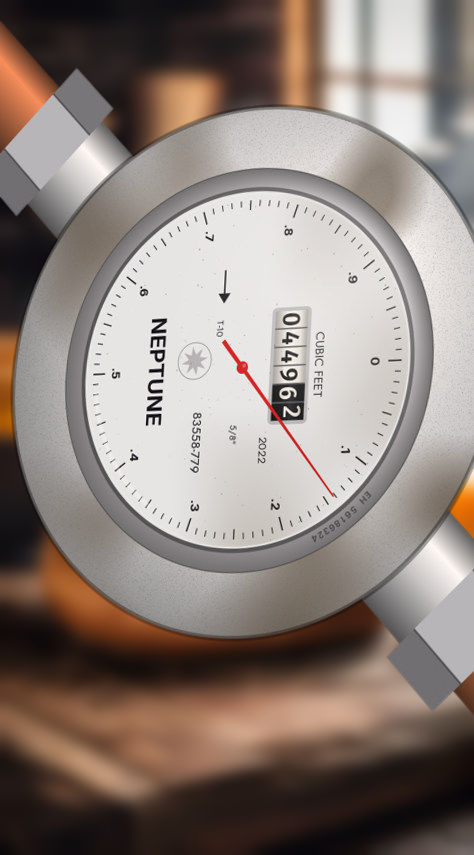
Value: 44962.14 ft³
